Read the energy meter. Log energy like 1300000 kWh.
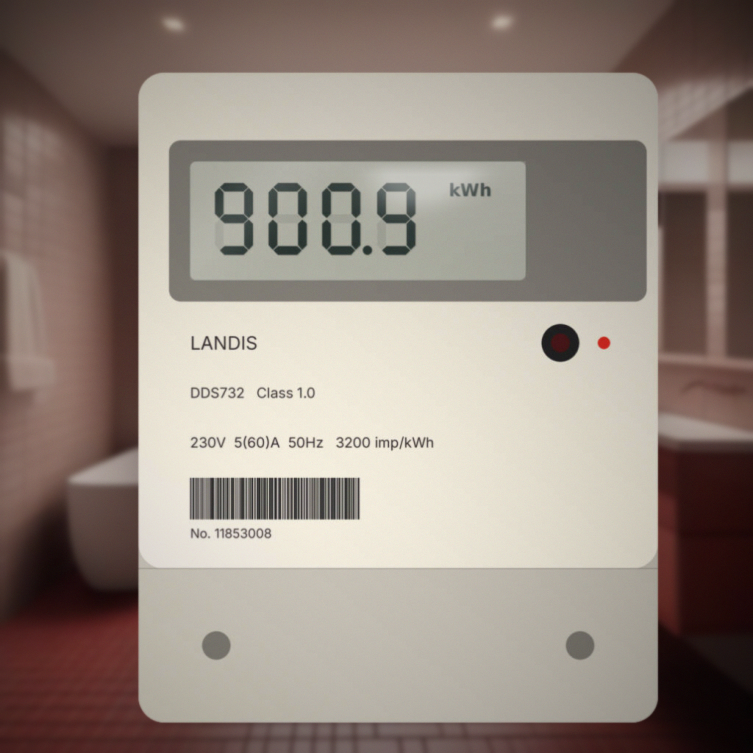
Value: 900.9 kWh
